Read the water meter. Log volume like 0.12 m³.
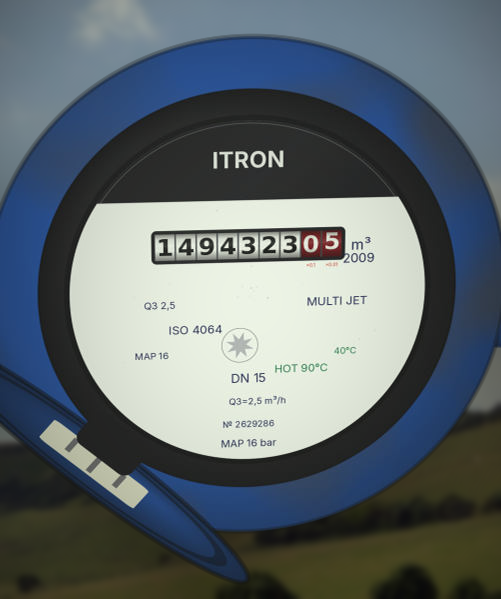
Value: 1494323.05 m³
